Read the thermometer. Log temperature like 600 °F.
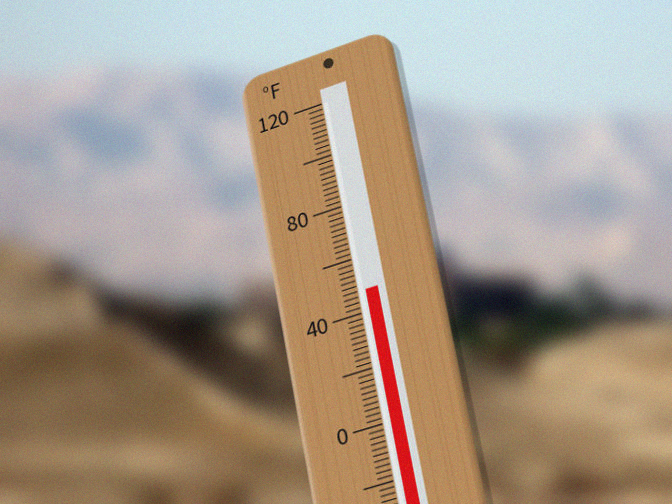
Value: 48 °F
